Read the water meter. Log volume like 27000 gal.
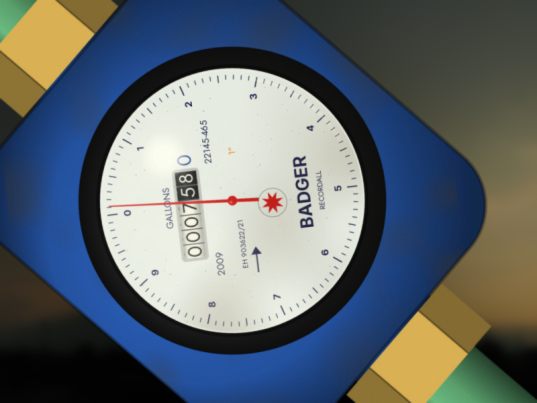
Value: 7580.1 gal
